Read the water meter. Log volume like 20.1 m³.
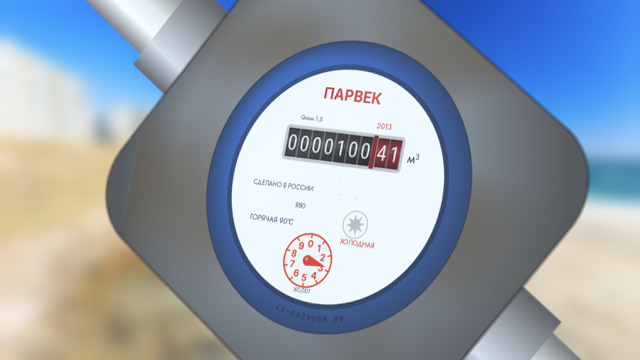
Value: 100.412 m³
